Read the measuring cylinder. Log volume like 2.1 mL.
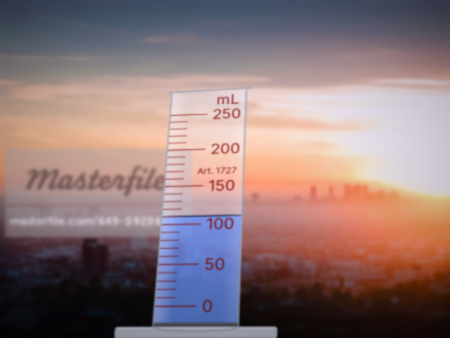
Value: 110 mL
